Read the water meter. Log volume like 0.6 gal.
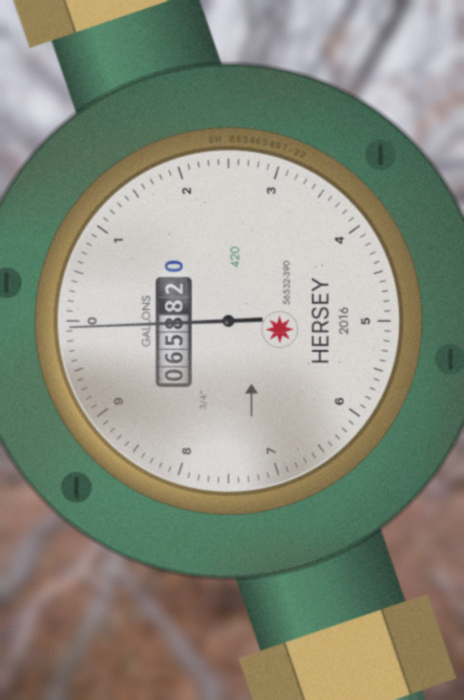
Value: 658819.9 gal
